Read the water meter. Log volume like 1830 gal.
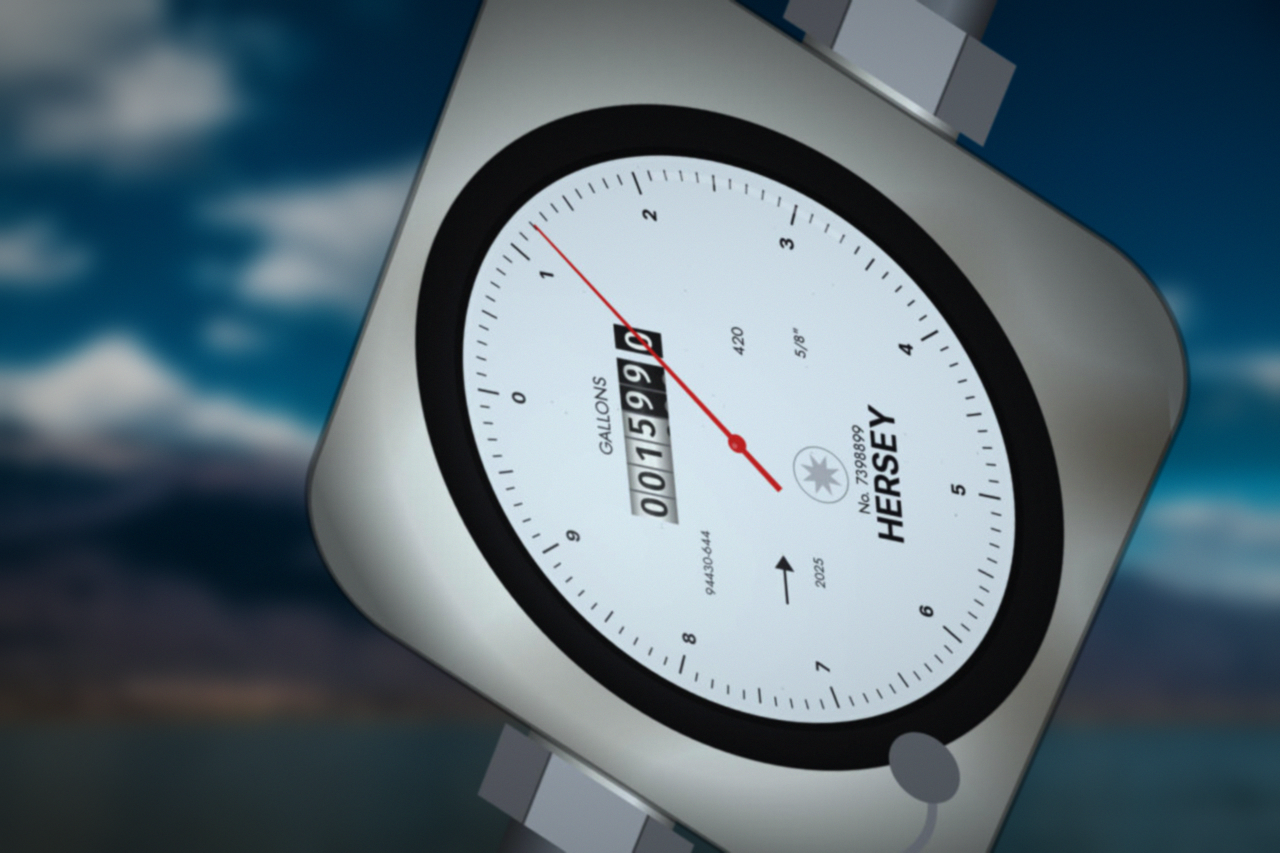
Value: 15991.2 gal
